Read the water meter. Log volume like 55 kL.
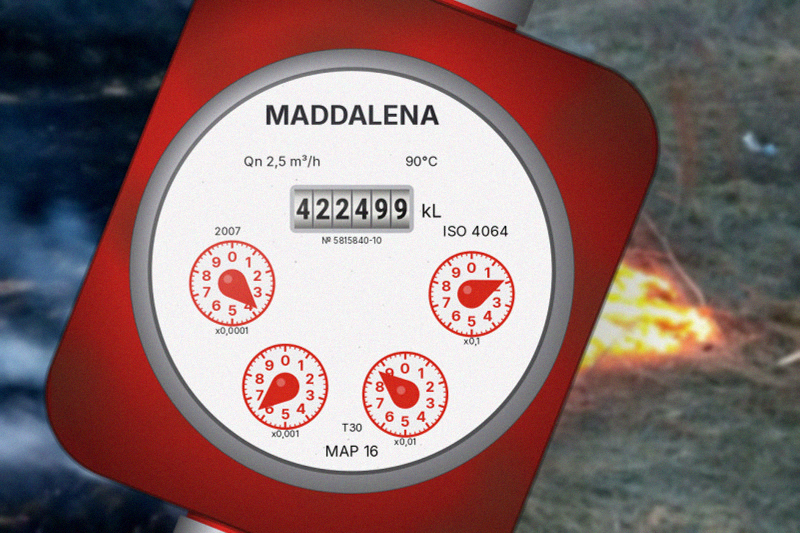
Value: 422499.1863 kL
